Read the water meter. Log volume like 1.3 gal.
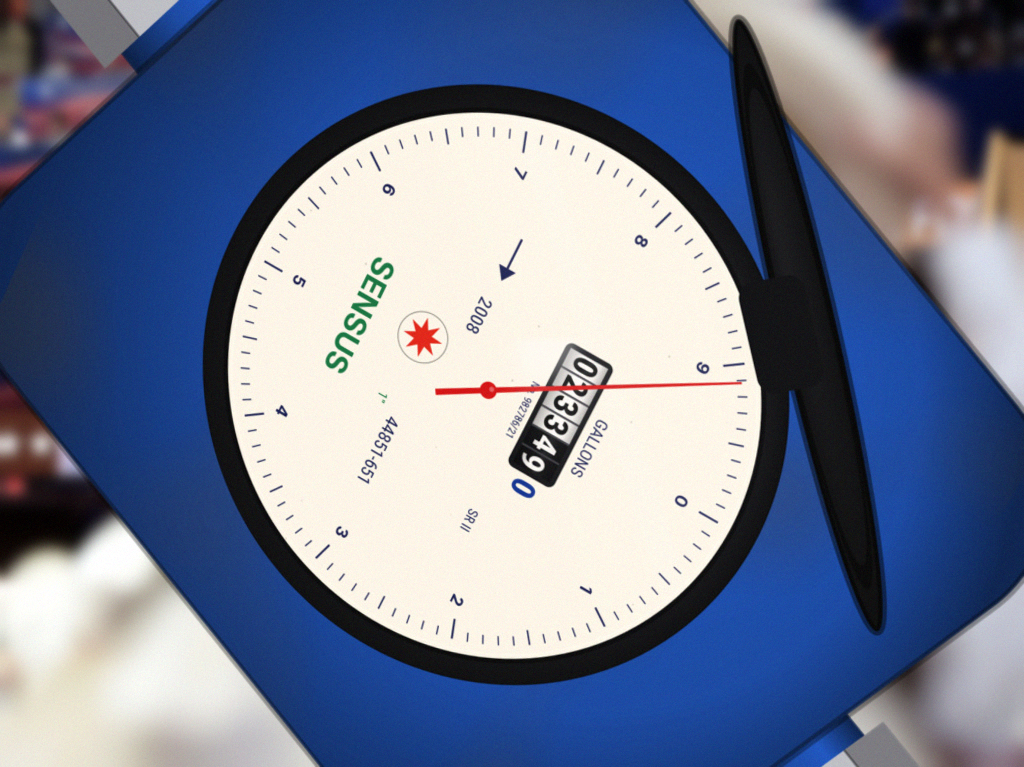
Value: 233489.1 gal
